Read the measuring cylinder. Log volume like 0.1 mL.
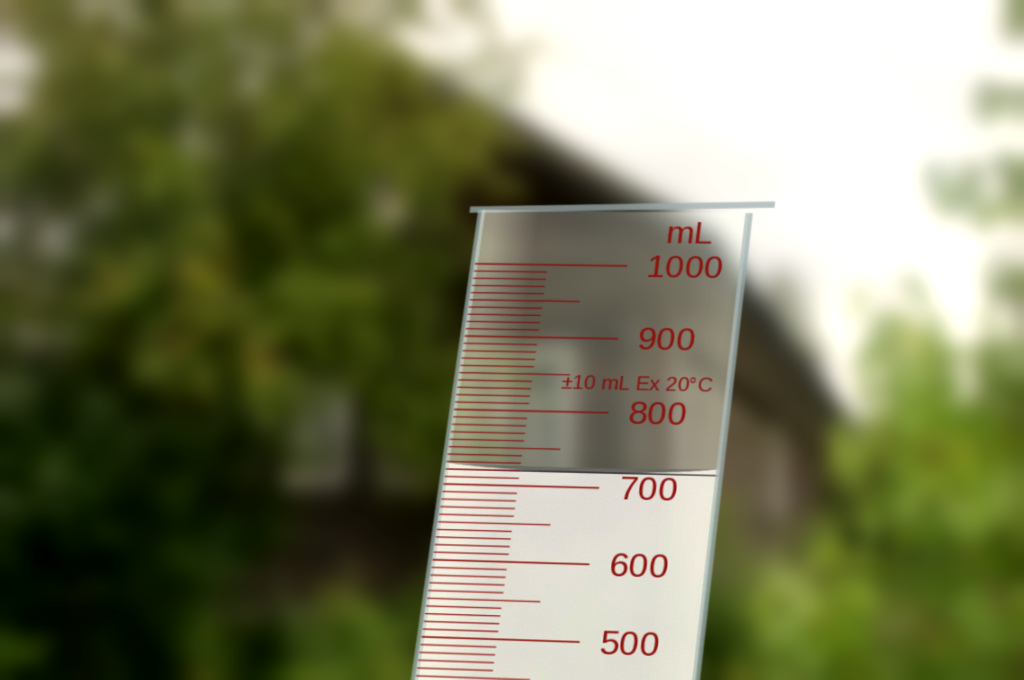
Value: 720 mL
